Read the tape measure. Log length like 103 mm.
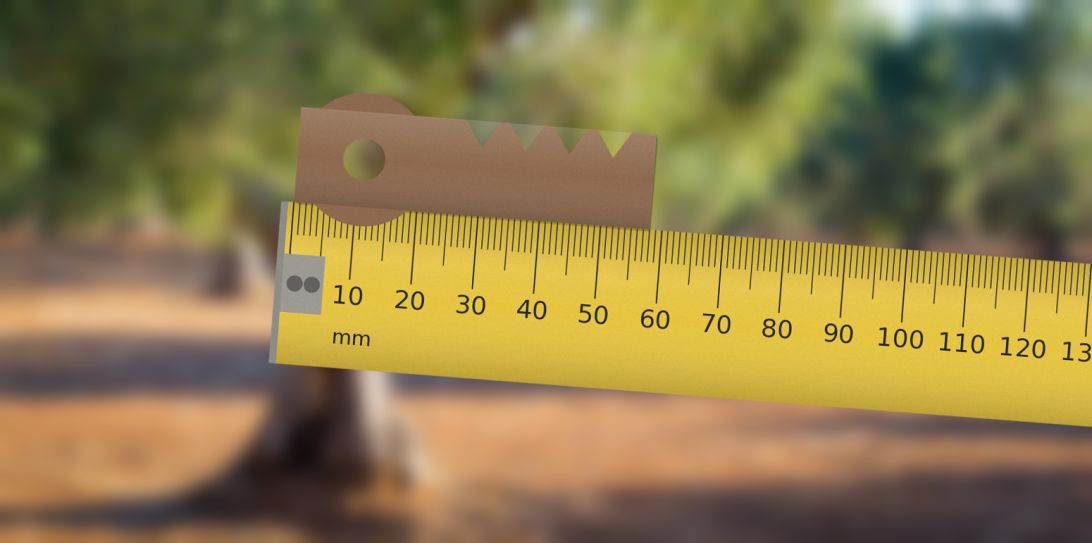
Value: 58 mm
